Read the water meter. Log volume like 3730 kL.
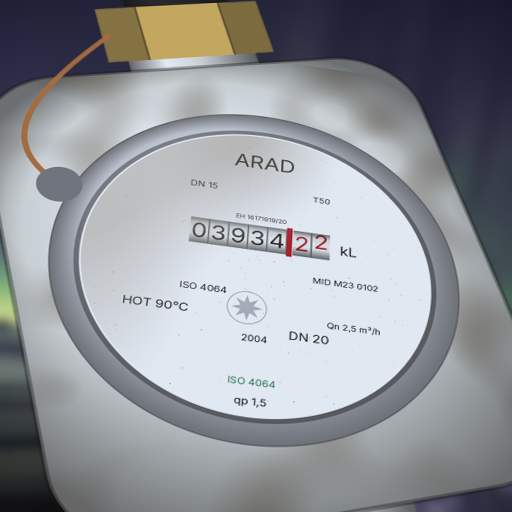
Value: 3934.22 kL
